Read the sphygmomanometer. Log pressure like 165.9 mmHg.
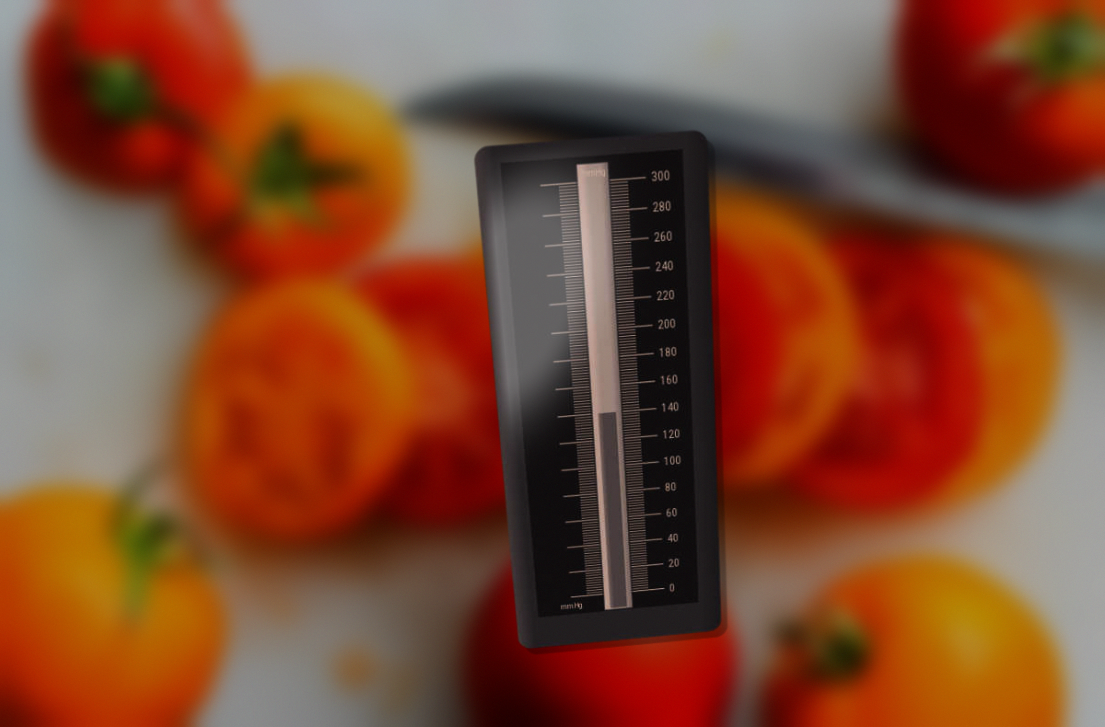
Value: 140 mmHg
